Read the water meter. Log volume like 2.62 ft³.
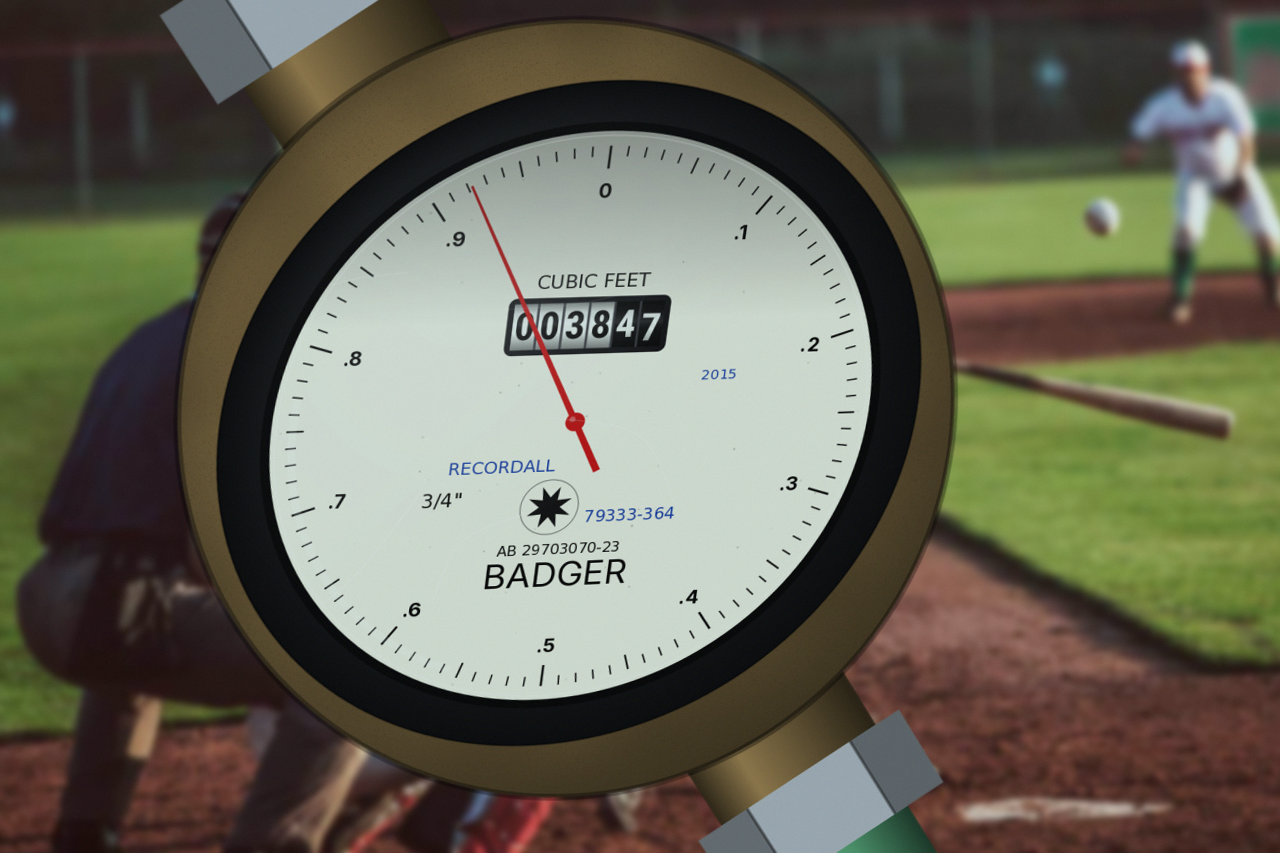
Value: 3846.92 ft³
